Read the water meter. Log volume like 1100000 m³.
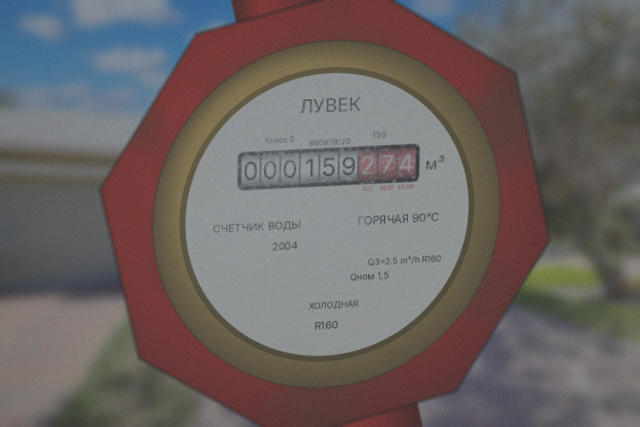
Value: 159.274 m³
